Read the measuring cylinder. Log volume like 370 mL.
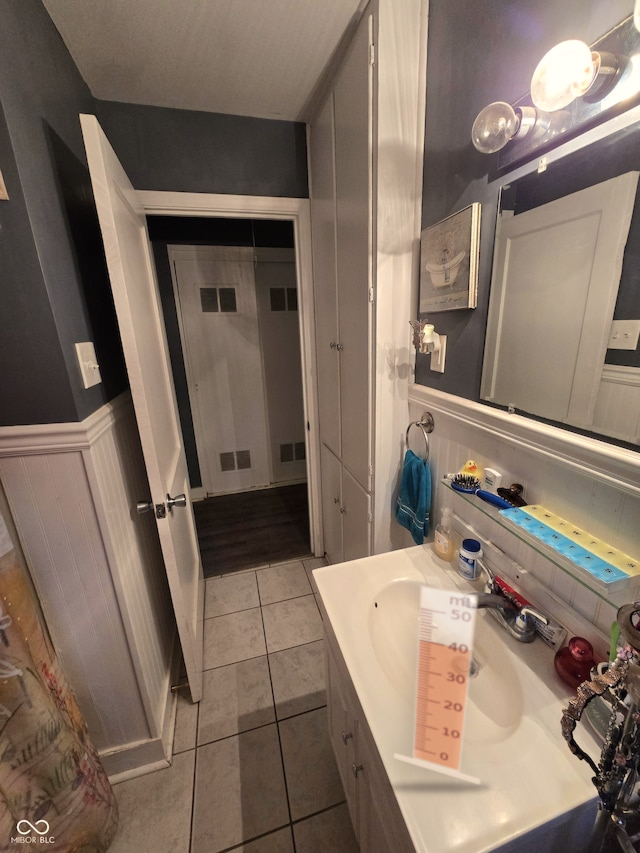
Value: 40 mL
